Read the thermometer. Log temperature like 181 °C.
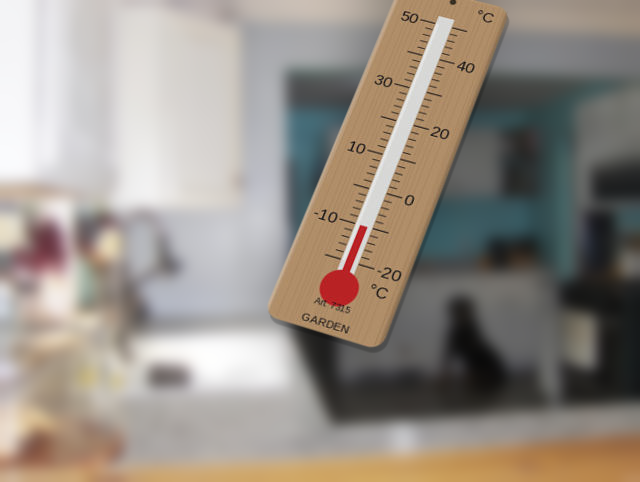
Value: -10 °C
